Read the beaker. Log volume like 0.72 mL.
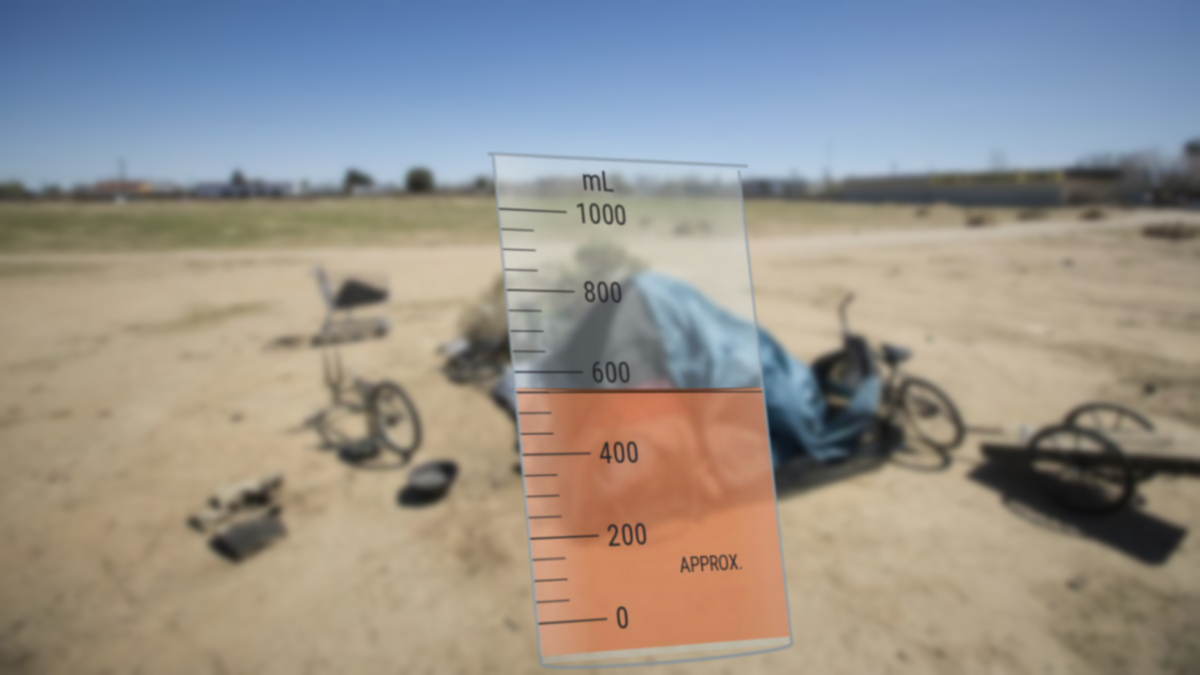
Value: 550 mL
